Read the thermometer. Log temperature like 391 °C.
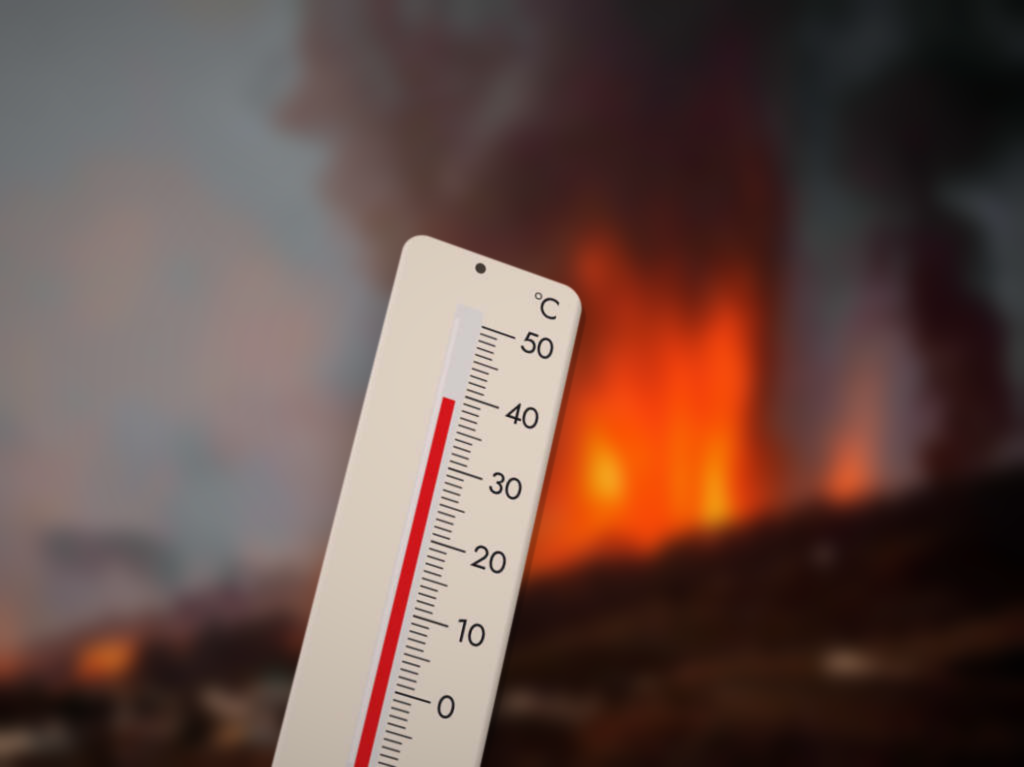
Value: 39 °C
